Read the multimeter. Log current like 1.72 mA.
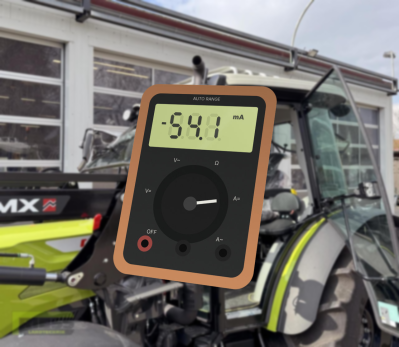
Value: -54.1 mA
